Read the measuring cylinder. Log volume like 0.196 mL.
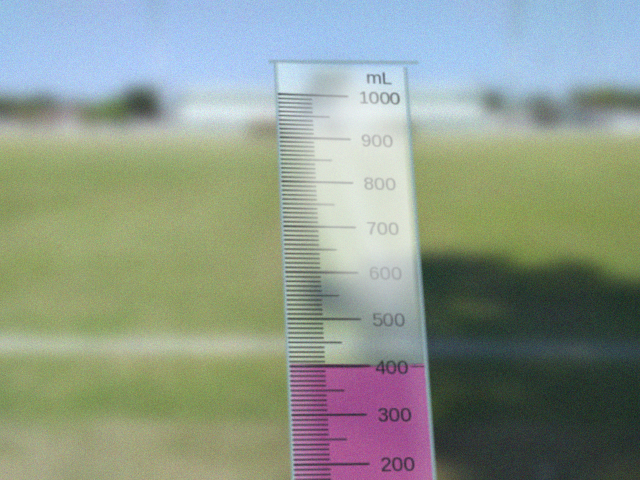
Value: 400 mL
